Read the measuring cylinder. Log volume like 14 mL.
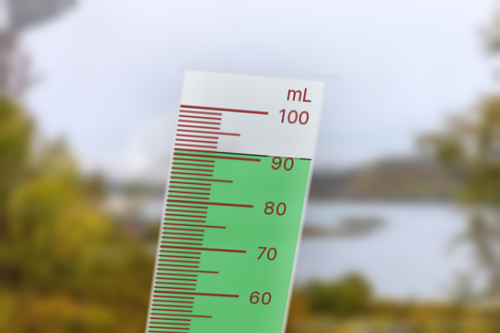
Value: 91 mL
